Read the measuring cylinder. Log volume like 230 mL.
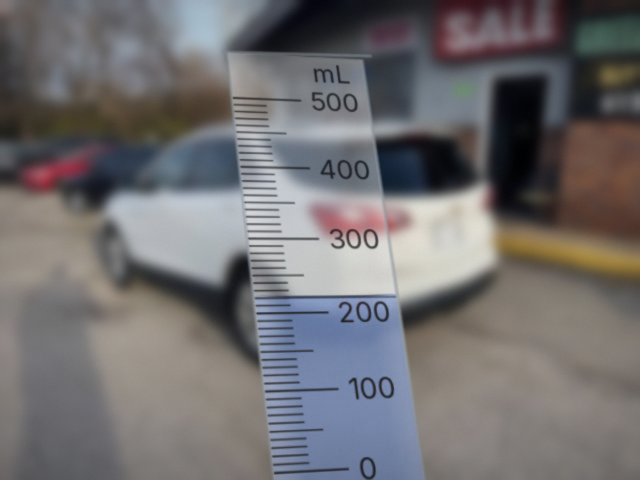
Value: 220 mL
